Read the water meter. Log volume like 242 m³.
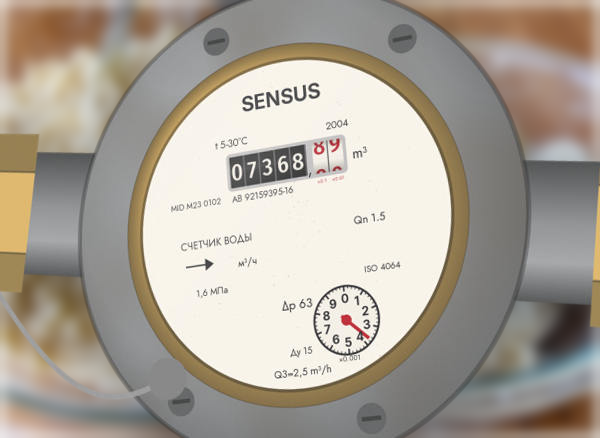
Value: 7368.893 m³
